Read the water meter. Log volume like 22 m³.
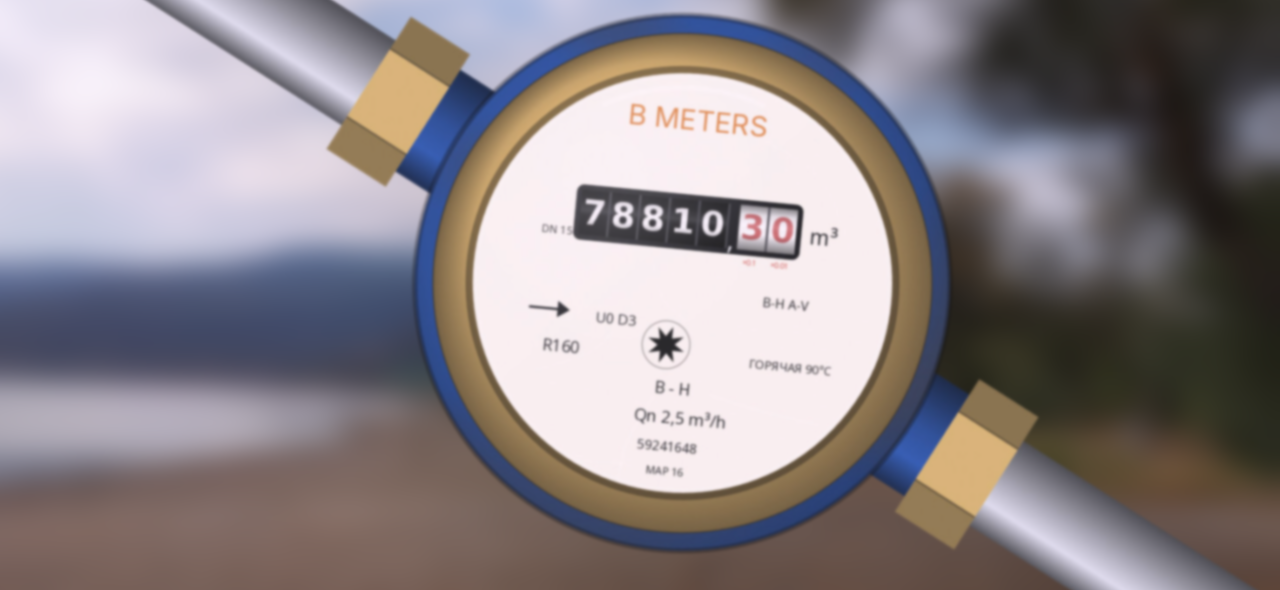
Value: 78810.30 m³
